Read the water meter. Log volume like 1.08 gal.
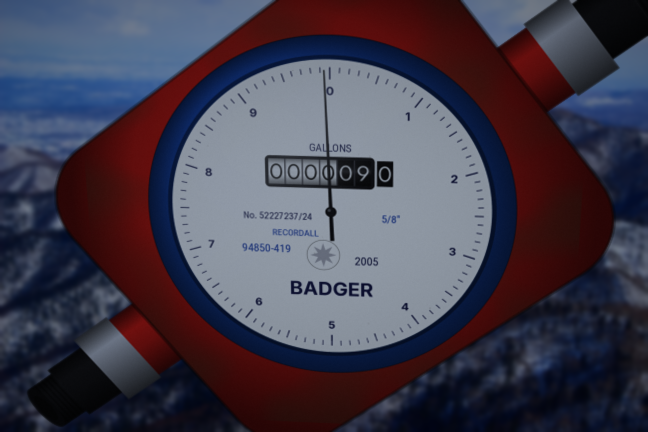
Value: 89.9 gal
